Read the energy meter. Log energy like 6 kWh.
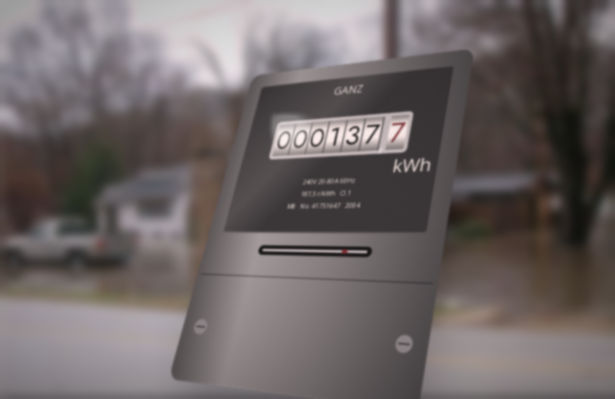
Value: 137.7 kWh
